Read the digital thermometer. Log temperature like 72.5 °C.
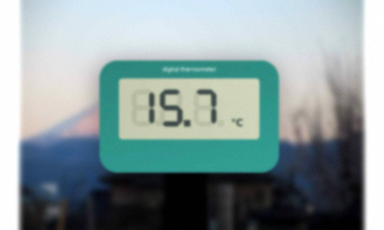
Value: 15.7 °C
